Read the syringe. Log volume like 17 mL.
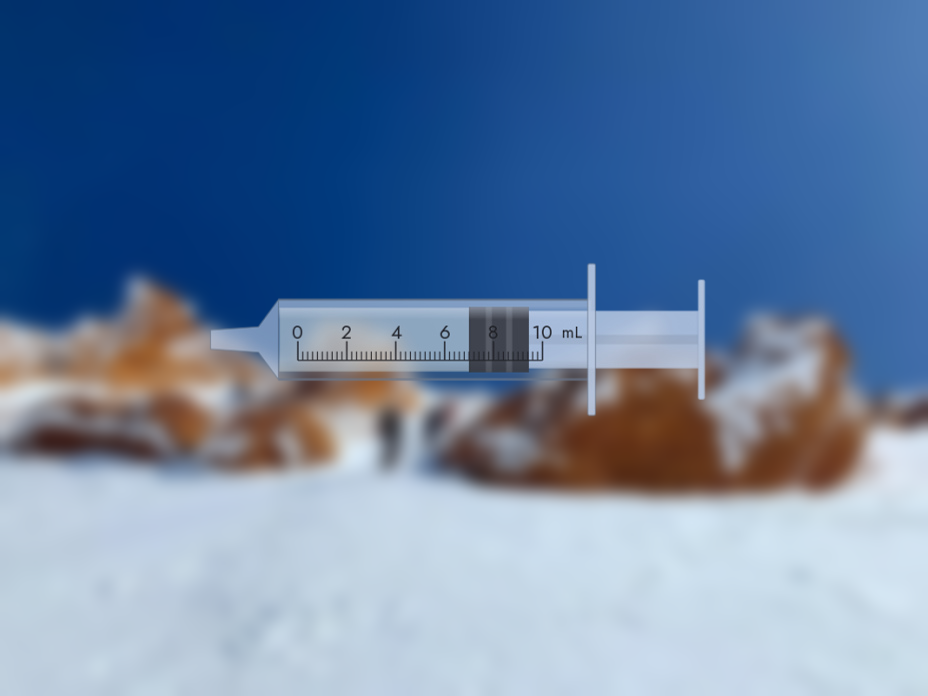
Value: 7 mL
